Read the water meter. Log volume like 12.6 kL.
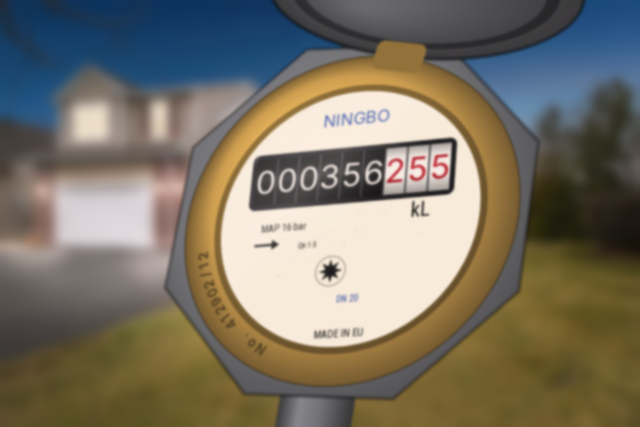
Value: 356.255 kL
